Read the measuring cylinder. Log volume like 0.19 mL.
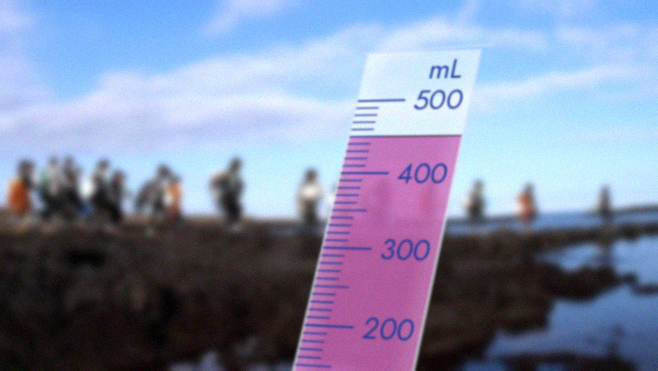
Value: 450 mL
